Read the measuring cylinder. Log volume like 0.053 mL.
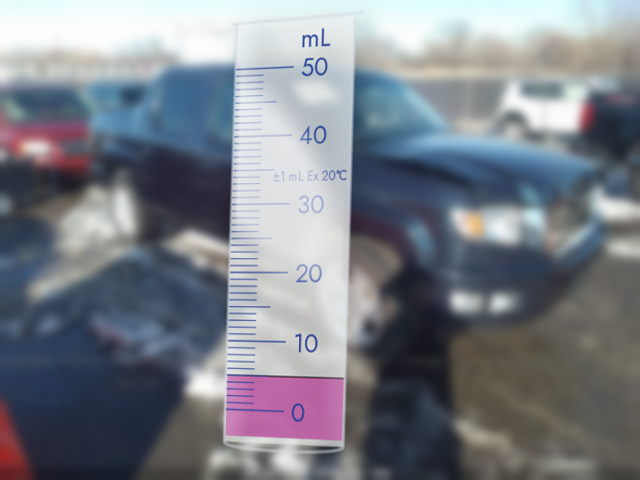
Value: 5 mL
